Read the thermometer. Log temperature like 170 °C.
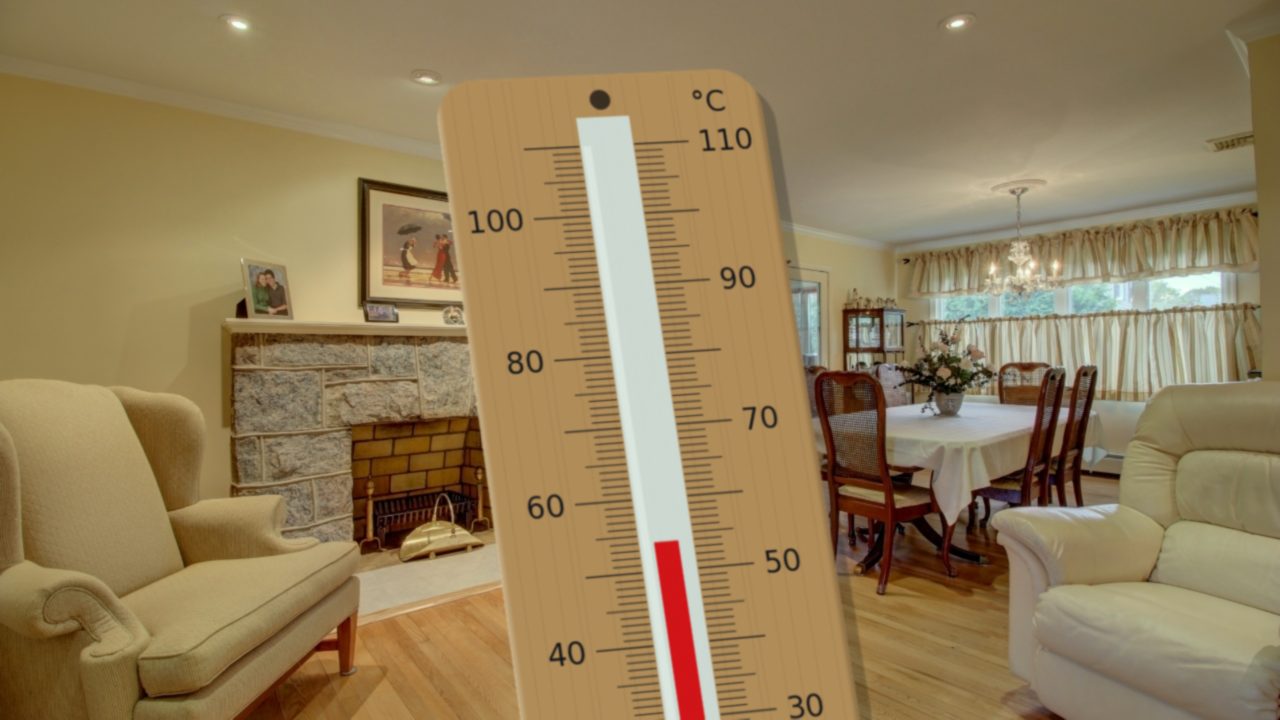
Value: 54 °C
